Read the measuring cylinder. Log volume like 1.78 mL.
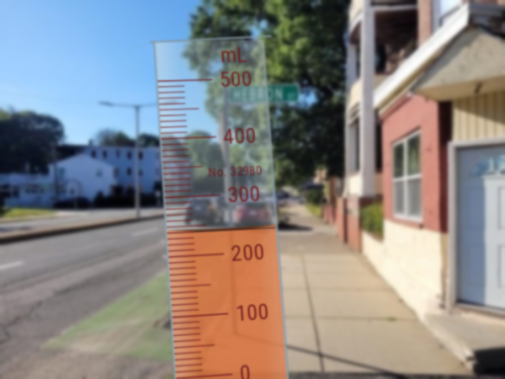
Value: 240 mL
